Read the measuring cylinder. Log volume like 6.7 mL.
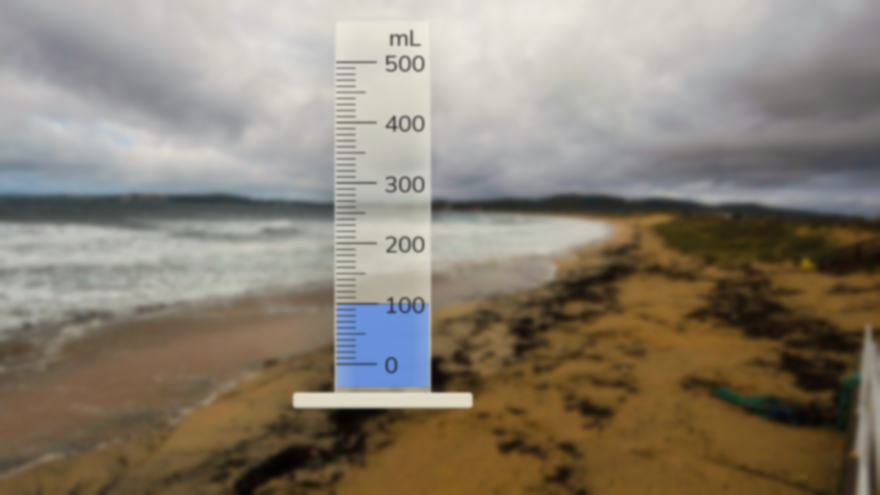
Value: 100 mL
